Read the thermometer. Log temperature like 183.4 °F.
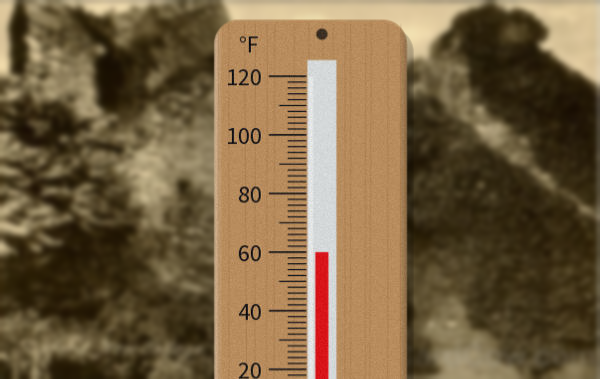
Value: 60 °F
